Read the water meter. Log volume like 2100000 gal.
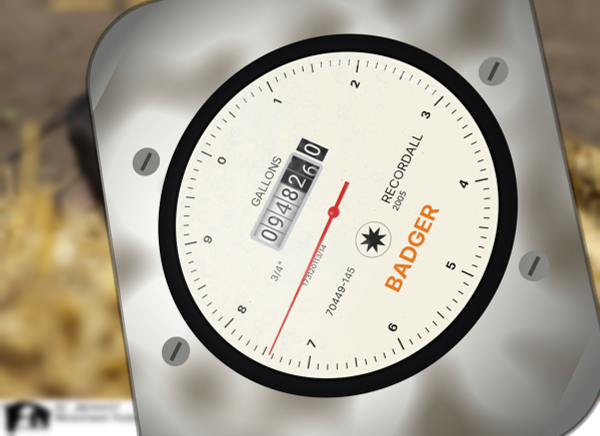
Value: 948257.4 gal
